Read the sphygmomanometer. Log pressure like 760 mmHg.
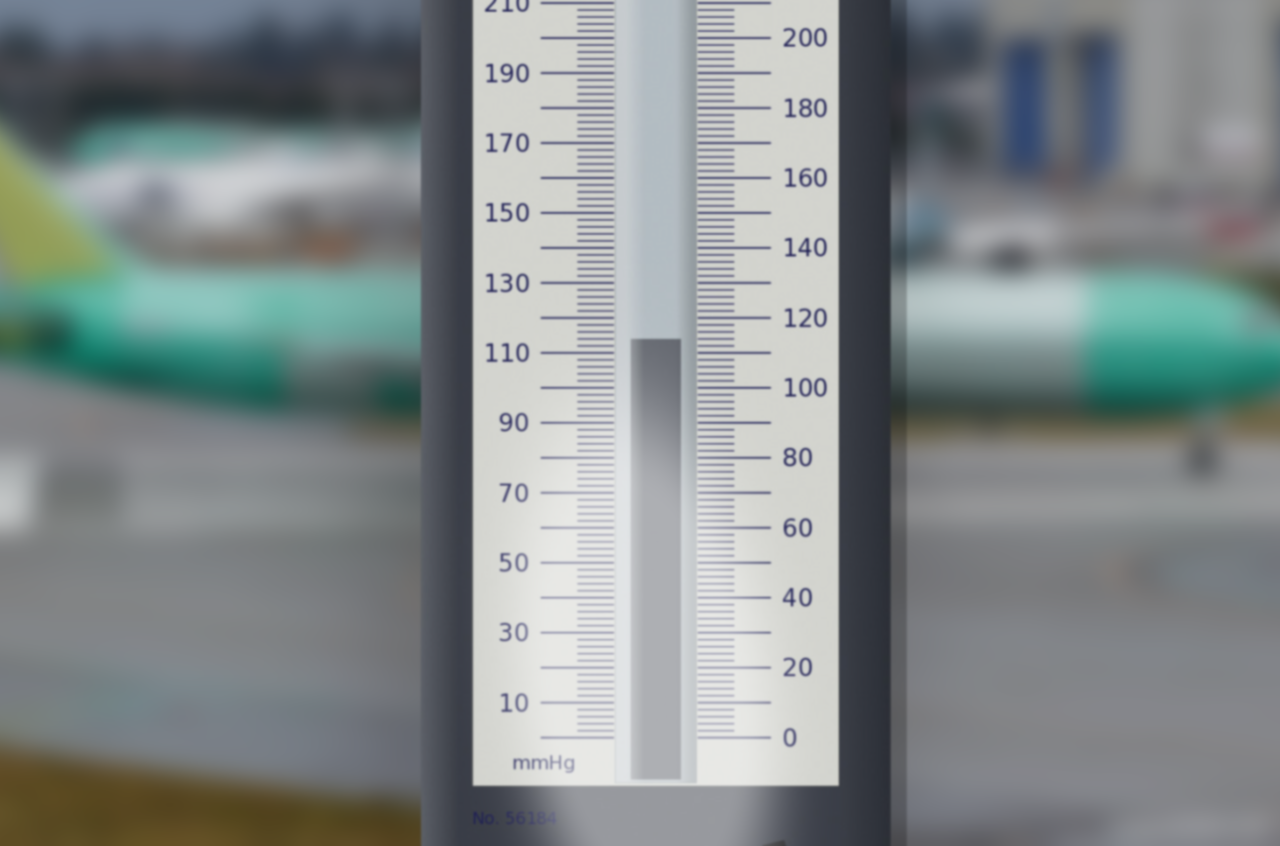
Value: 114 mmHg
